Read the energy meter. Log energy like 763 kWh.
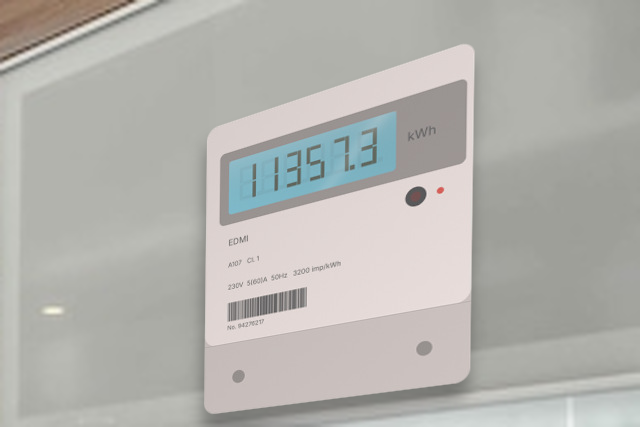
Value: 11357.3 kWh
